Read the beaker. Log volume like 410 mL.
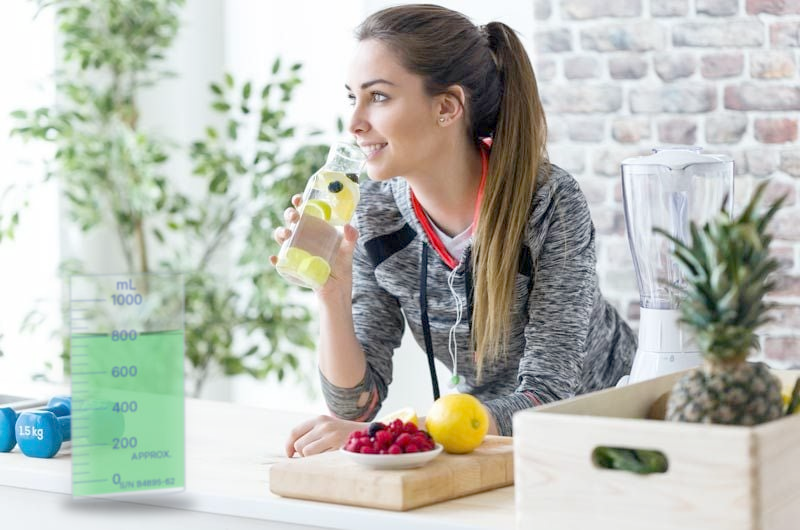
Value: 800 mL
